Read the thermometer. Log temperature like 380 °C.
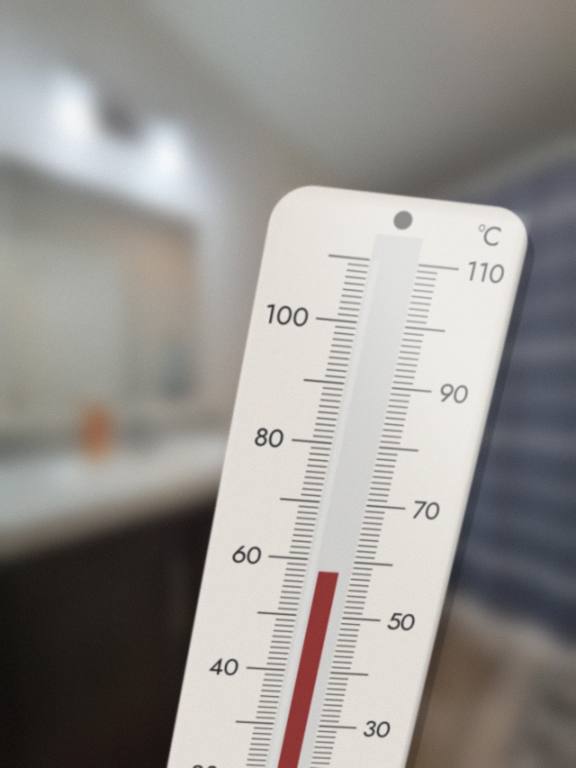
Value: 58 °C
